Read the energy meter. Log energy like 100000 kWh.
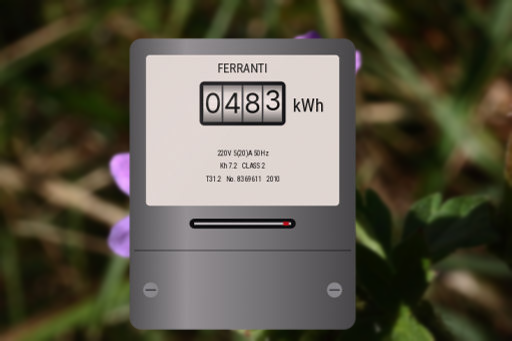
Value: 483 kWh
